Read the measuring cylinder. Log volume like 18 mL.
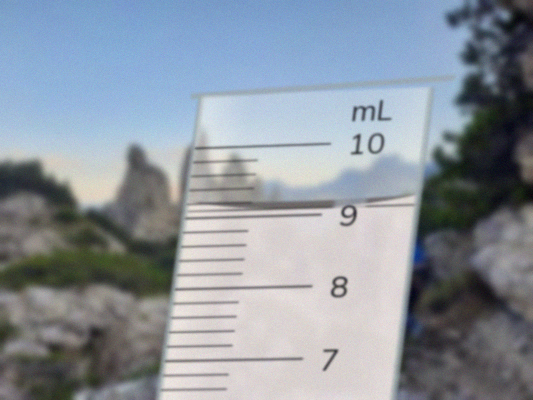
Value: 9.1 mL
